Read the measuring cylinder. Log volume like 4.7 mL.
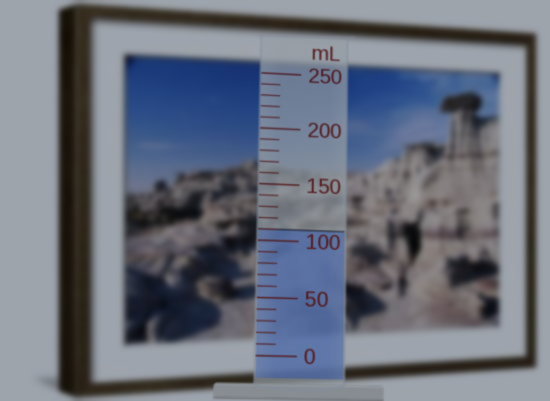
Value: 110 mL
